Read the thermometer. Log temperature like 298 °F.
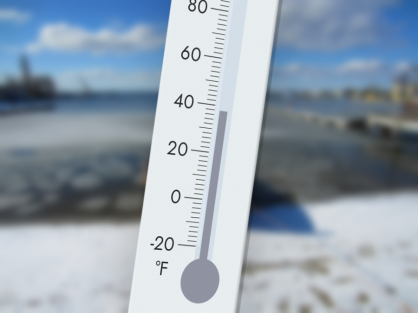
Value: 38 °F
